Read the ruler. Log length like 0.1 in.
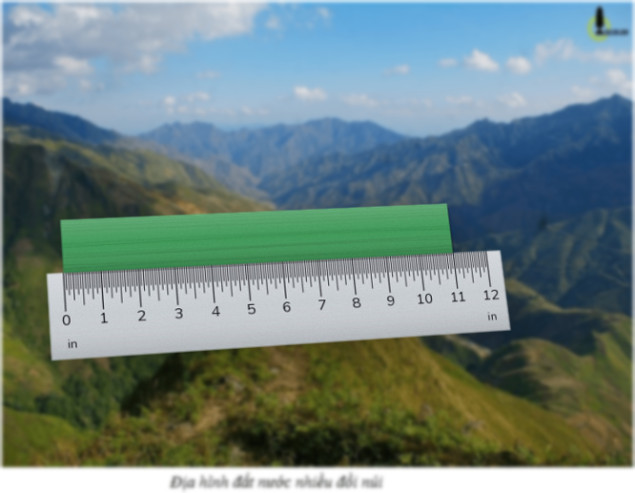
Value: 11 in
